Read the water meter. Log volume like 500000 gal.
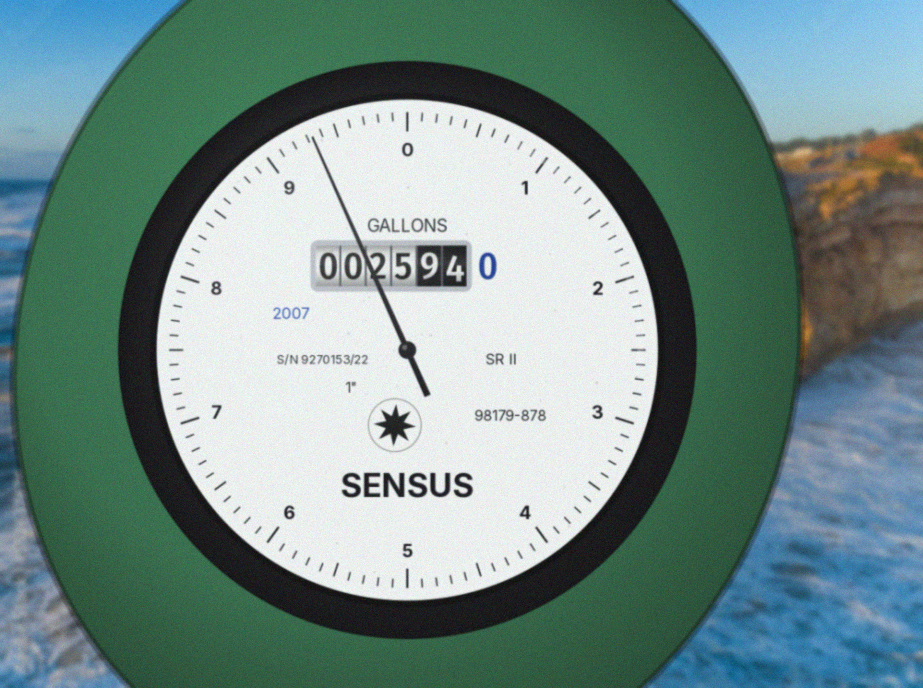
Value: 25939.3 gal
